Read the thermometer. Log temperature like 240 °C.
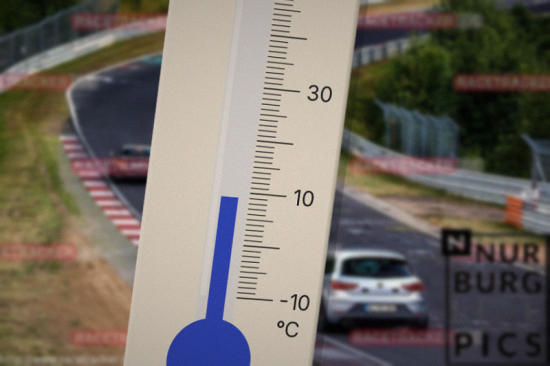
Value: 9 °C
